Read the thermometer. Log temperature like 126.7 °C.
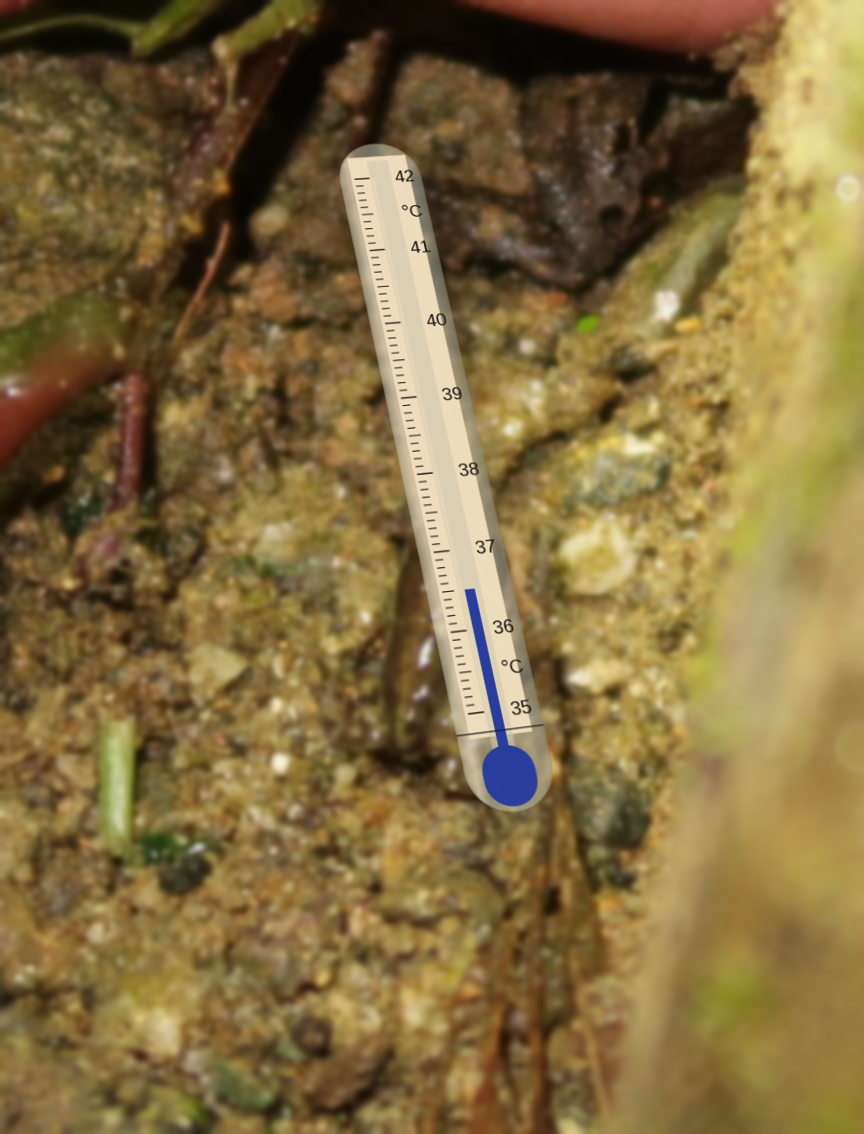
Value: 36.5 °C
